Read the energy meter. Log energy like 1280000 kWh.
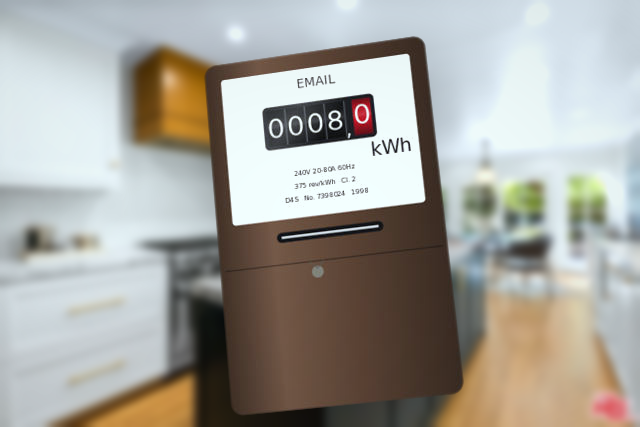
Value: 8.0 kWh
